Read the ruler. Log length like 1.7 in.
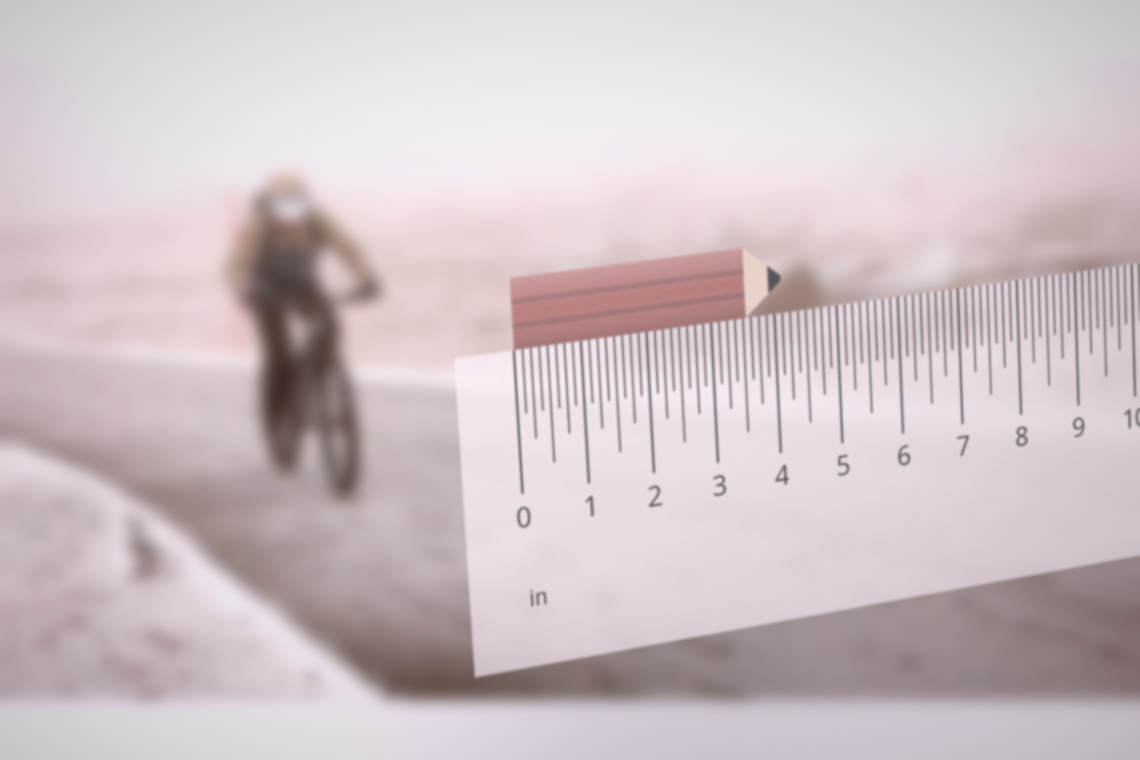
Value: 4.125 in
